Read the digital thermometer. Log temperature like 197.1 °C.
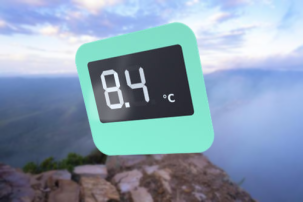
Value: 8.4 °C
